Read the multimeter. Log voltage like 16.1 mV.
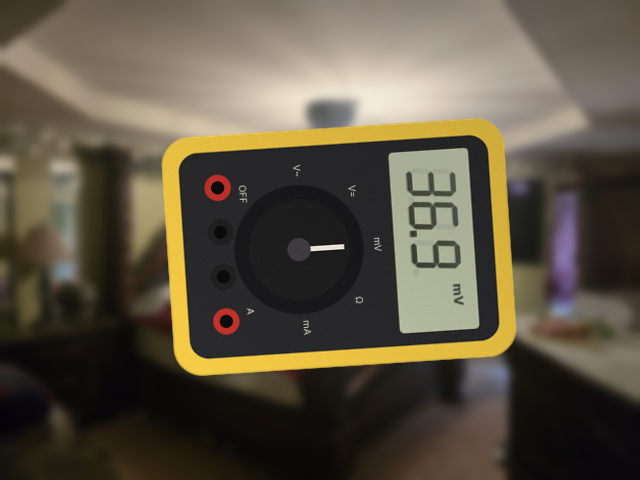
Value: 36.9 mV
